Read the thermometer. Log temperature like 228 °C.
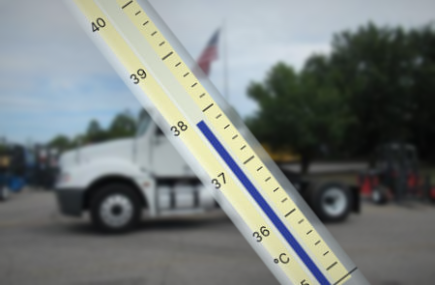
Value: 37.9 °C
